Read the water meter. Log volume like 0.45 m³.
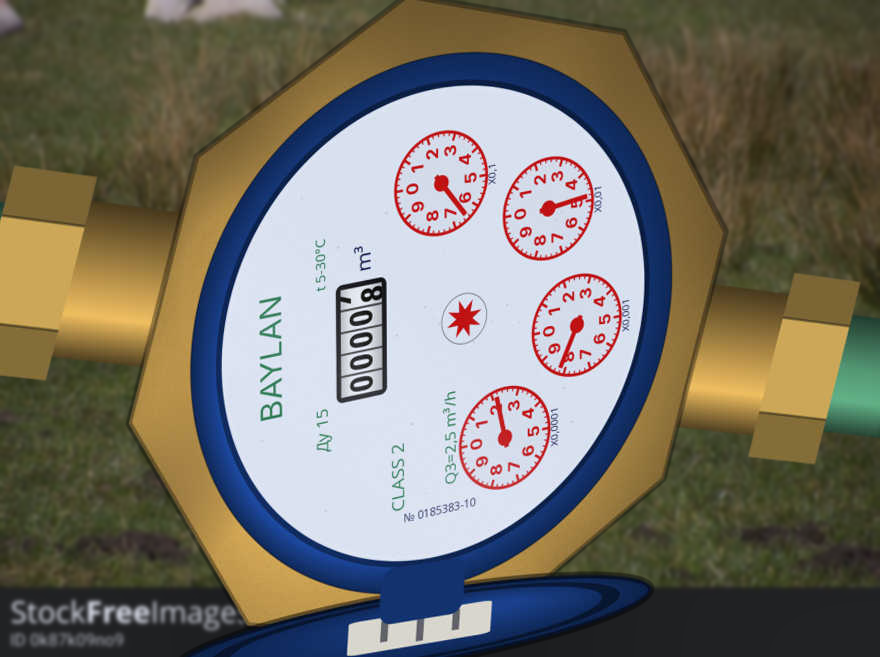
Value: 7.6482 m³
